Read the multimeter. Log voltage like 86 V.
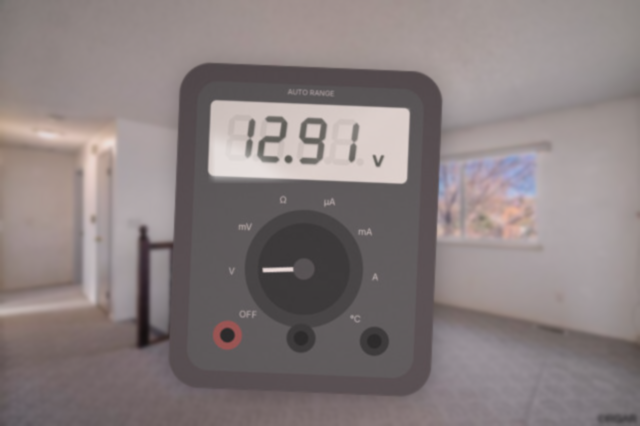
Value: 12.91 V
